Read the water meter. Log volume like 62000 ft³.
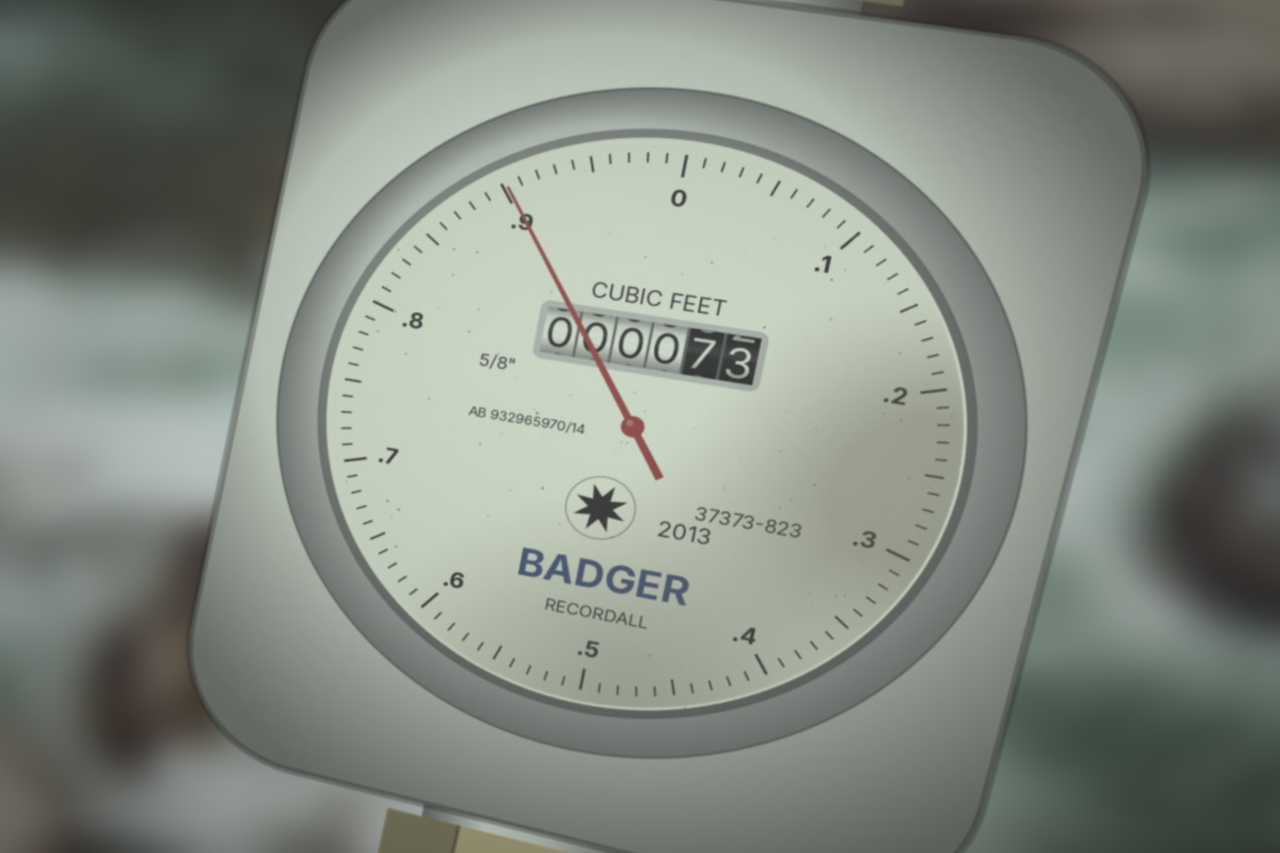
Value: 72.90 ft³
